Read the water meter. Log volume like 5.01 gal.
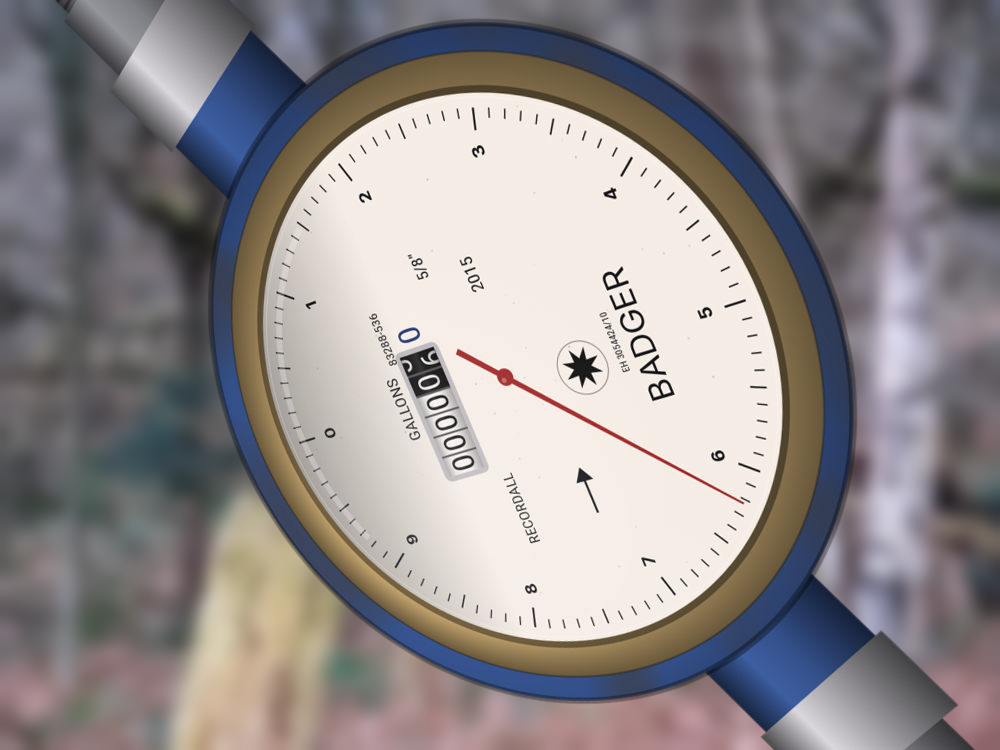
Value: 56.2 gal
